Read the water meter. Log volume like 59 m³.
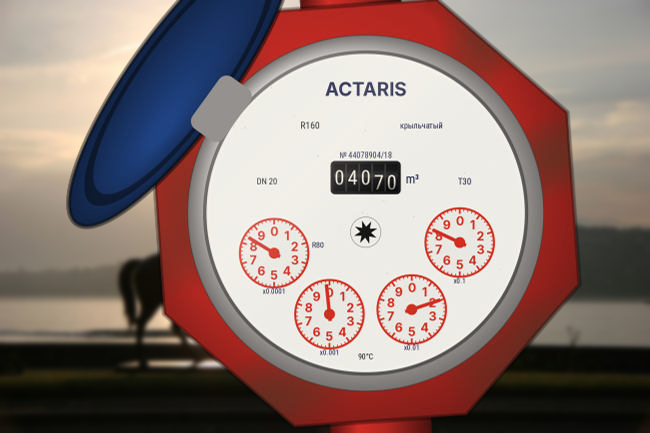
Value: 4069.8198 m³
